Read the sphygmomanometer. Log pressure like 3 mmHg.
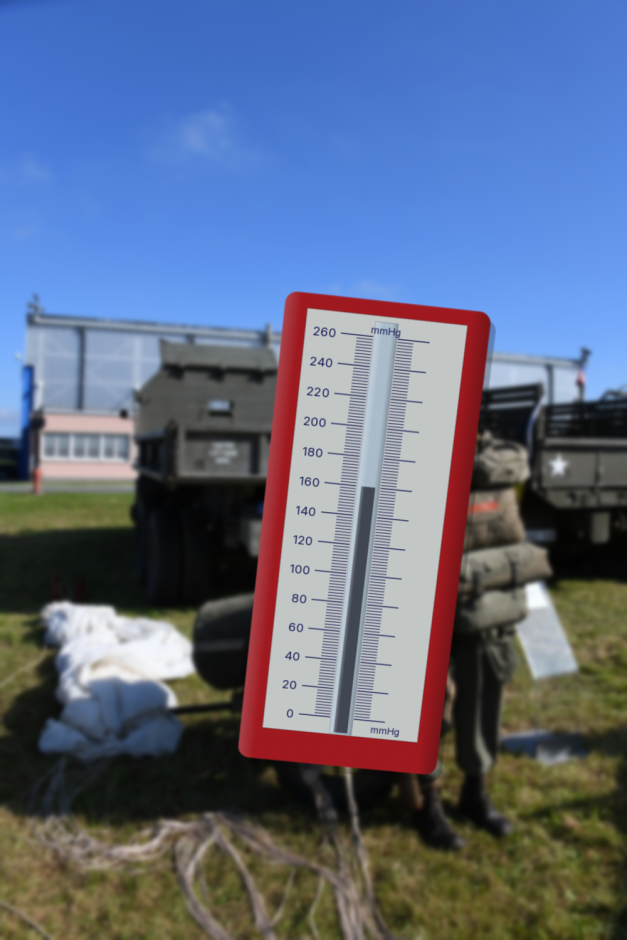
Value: 160 mmHg
